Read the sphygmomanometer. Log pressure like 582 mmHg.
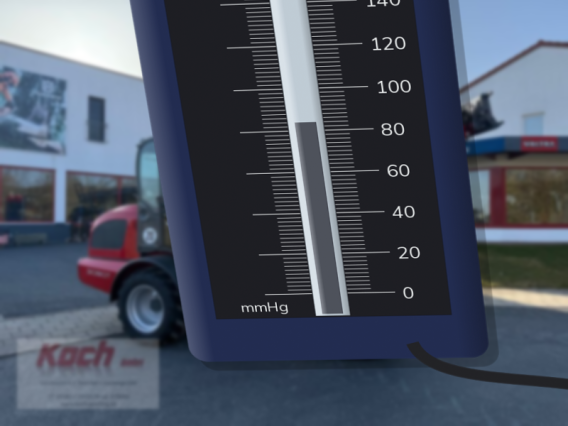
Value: 84 mmHg
